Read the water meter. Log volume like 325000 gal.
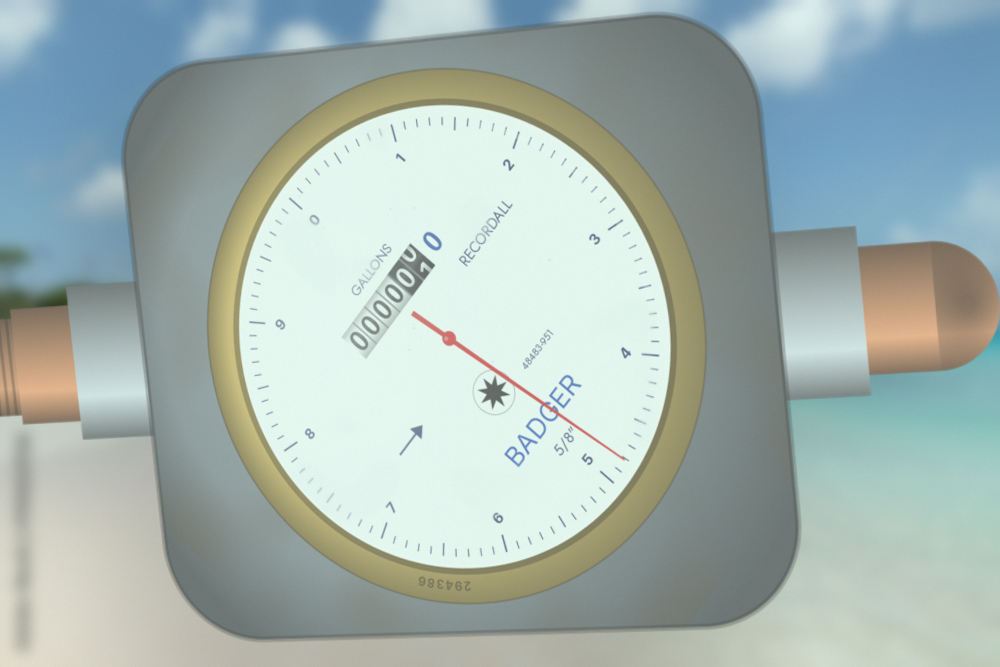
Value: 4.8 gal
